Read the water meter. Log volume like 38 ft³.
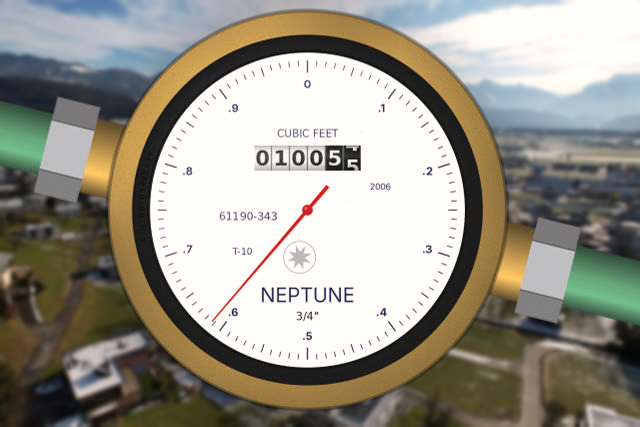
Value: 10054.61 ft³
